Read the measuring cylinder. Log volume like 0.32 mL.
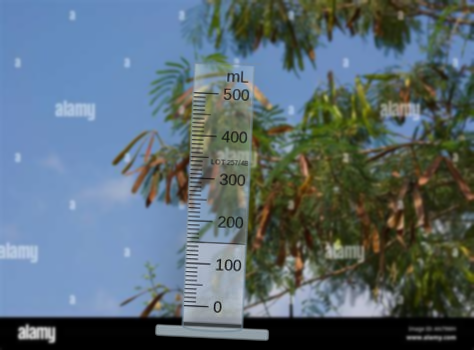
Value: 150 mL
